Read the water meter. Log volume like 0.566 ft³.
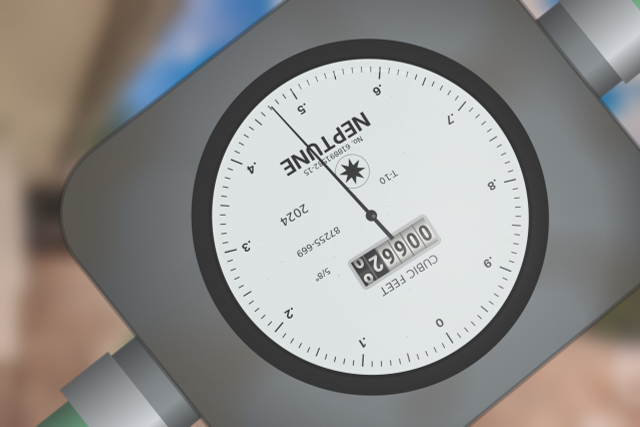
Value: 6628.47 ft³
